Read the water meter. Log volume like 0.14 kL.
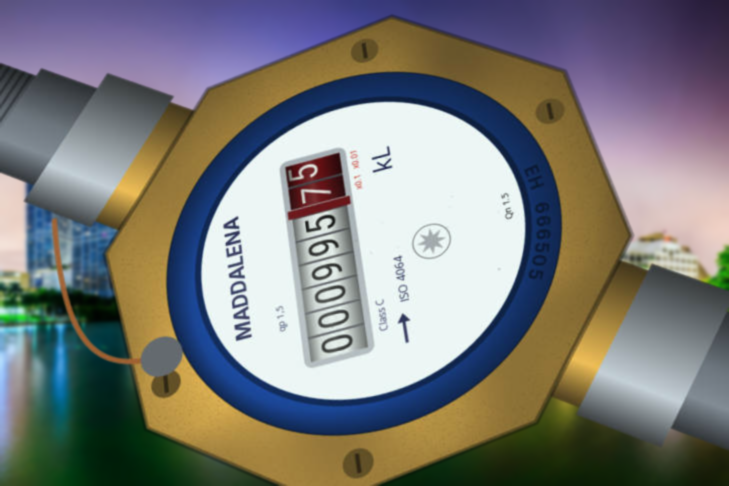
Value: 995.75 kL
